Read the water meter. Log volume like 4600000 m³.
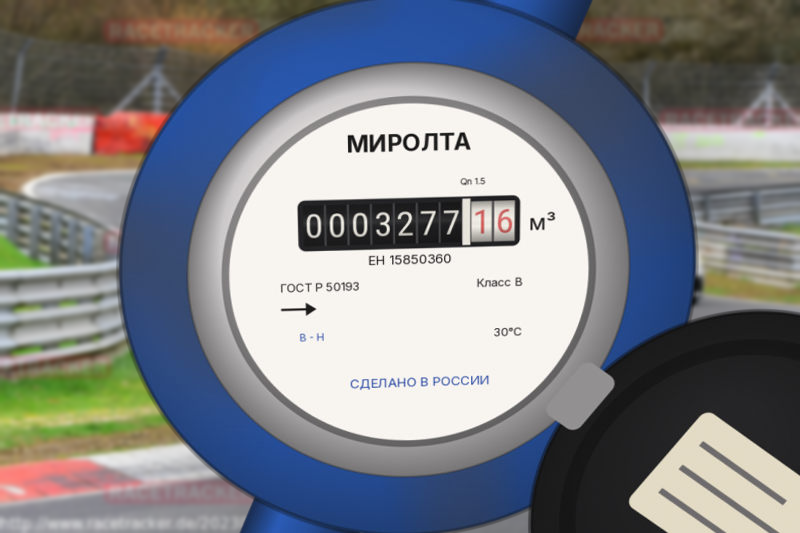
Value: 3277.16 m³
